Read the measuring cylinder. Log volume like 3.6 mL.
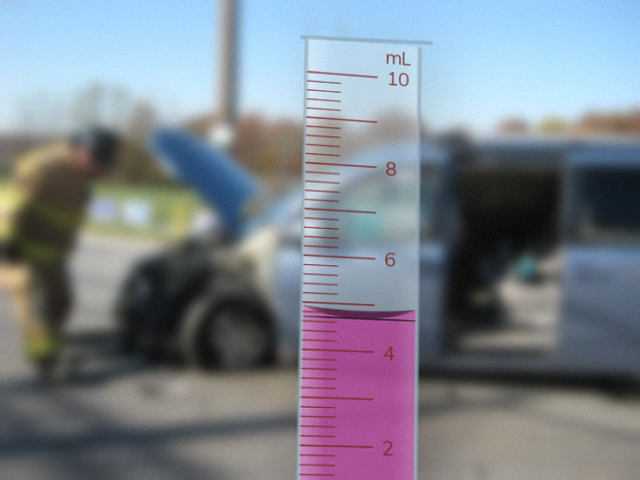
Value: 4.7 mL
